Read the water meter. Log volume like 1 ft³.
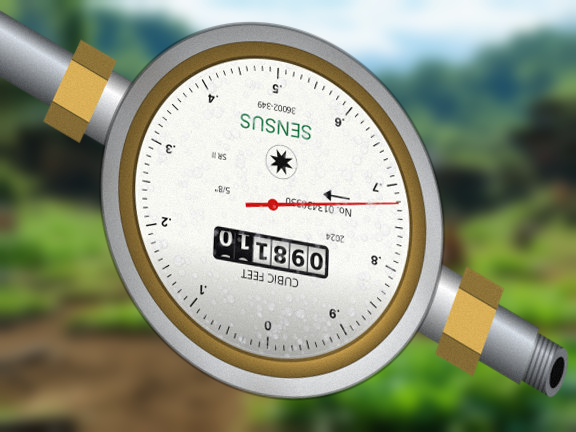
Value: 98109.72 ft³
